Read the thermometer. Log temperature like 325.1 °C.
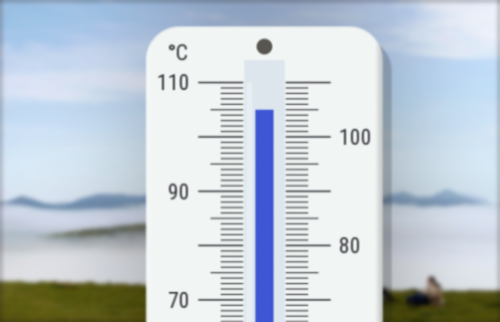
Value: 105 °C
